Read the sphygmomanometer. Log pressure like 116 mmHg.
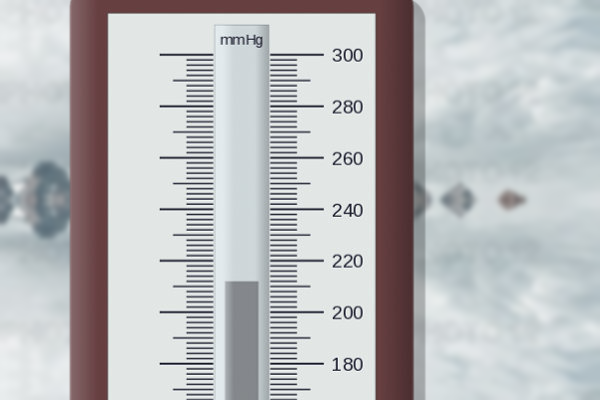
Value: 212 mmHg
